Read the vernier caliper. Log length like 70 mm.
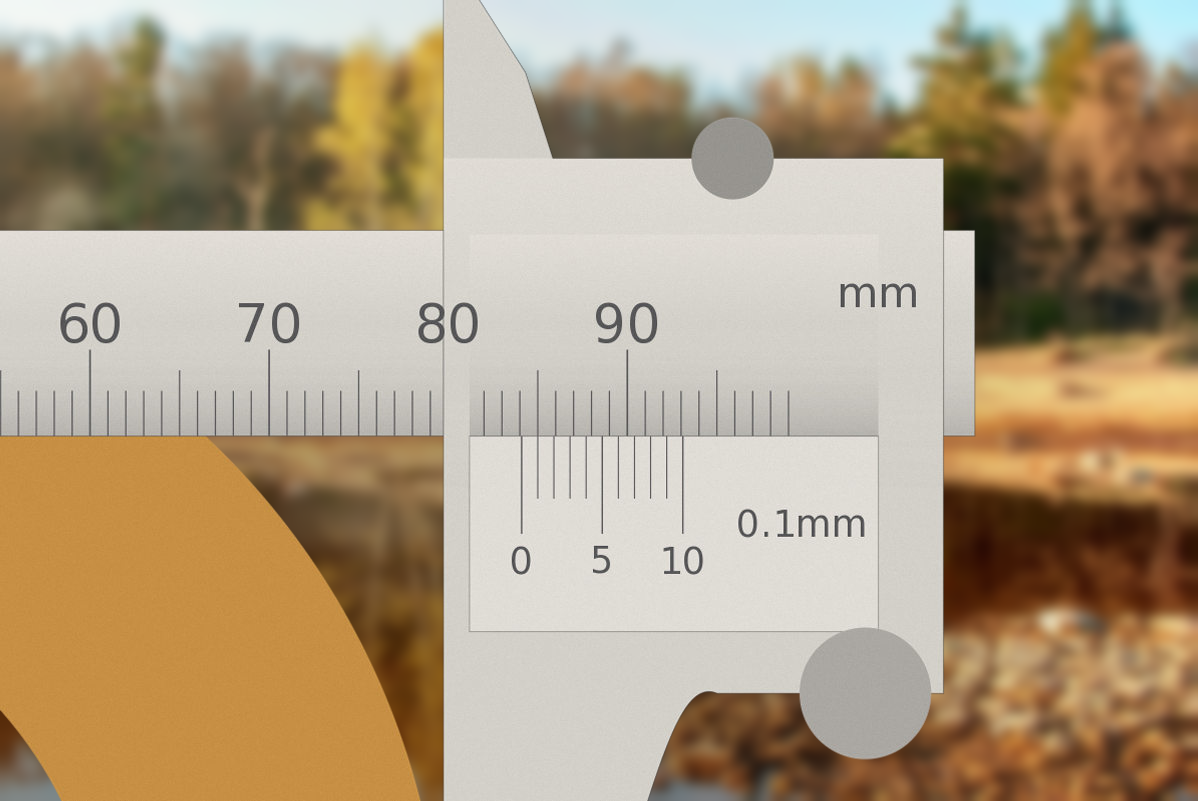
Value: 84.1 mm
